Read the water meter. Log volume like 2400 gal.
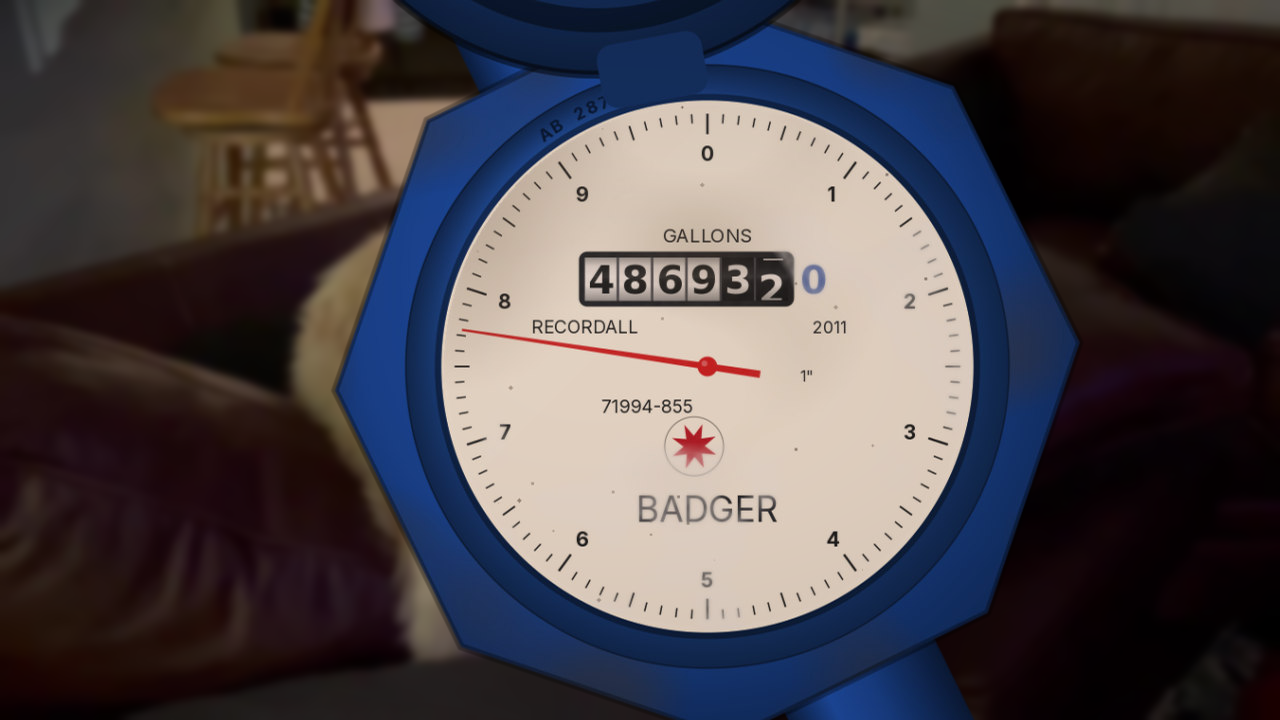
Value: 4869317.7 gal
